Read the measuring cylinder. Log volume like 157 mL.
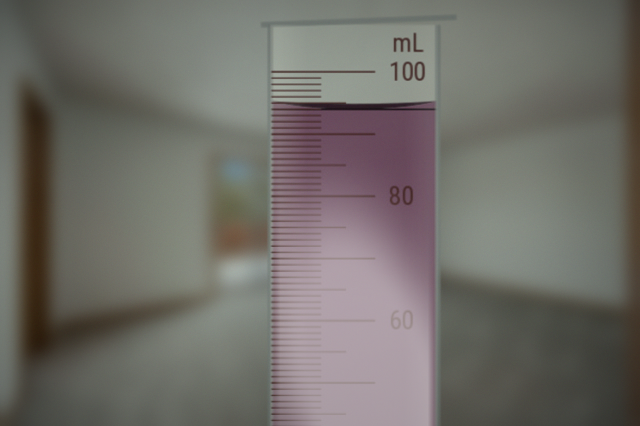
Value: 94 mL
